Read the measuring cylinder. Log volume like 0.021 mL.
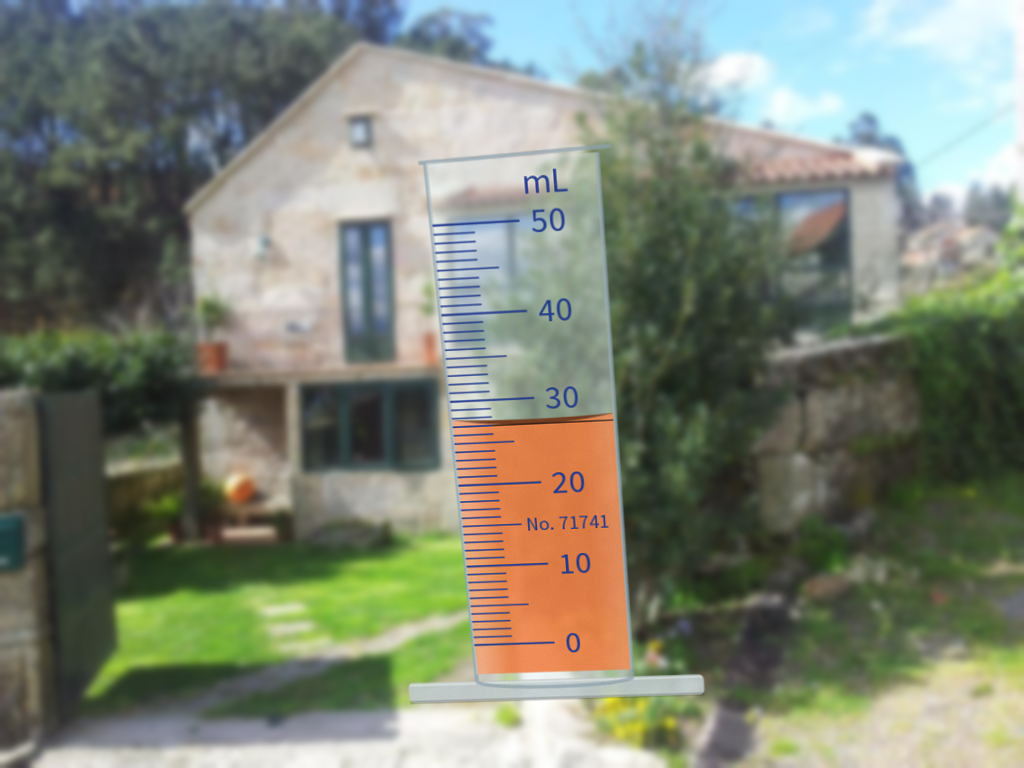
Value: 27 mL
